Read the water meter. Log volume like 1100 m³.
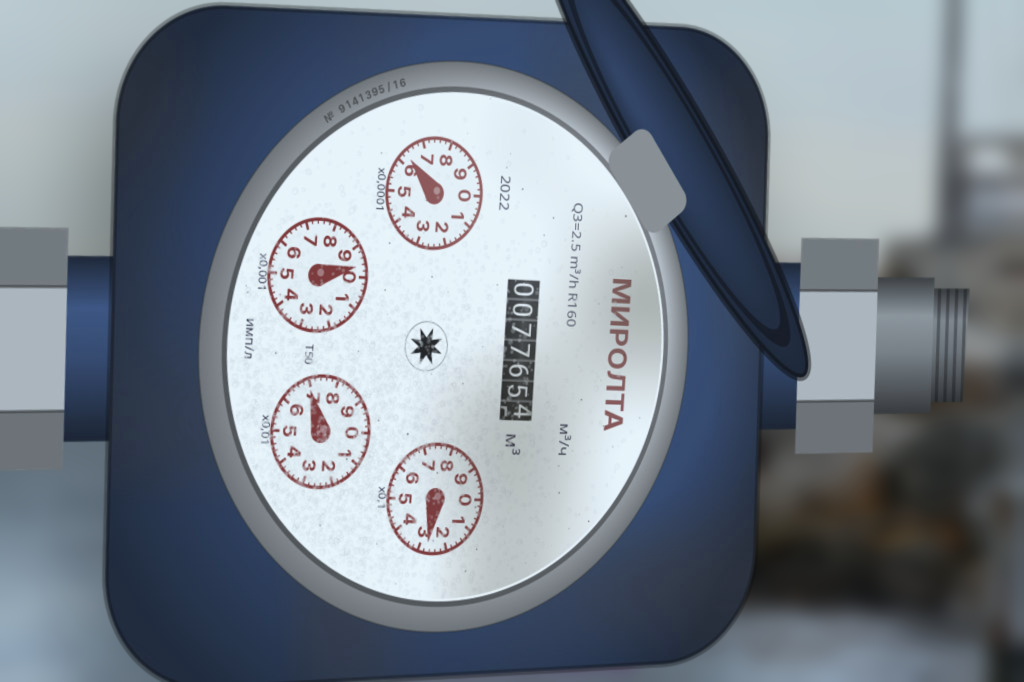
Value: 77654.2696 m³
